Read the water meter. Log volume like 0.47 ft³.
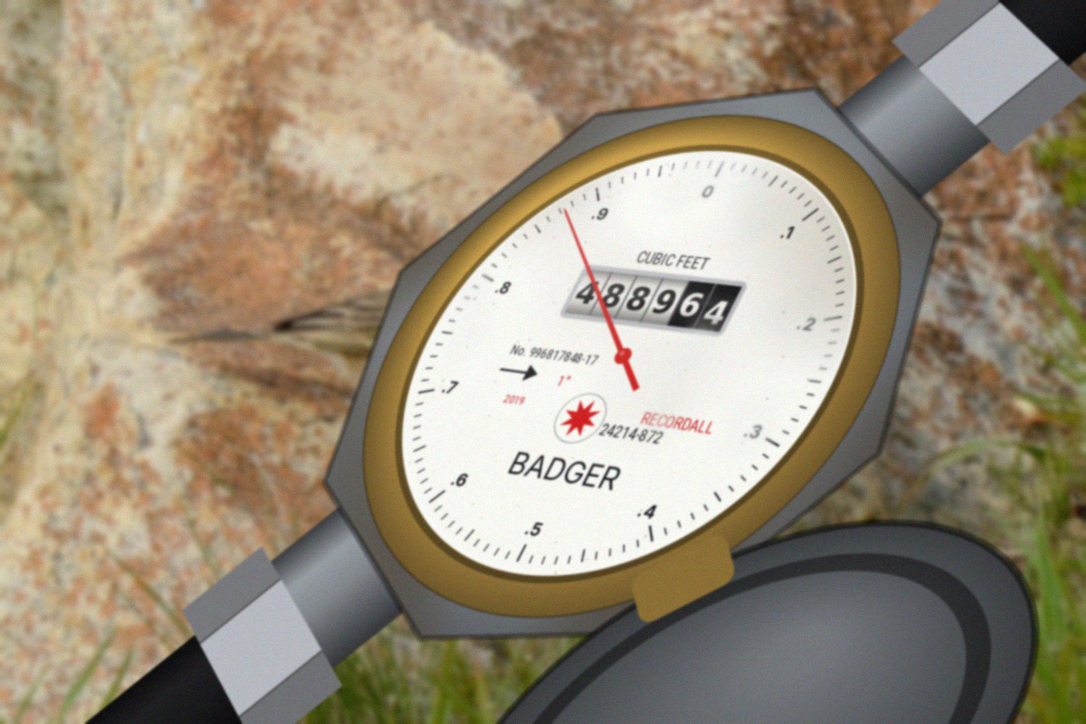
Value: 488963.87 ft³
